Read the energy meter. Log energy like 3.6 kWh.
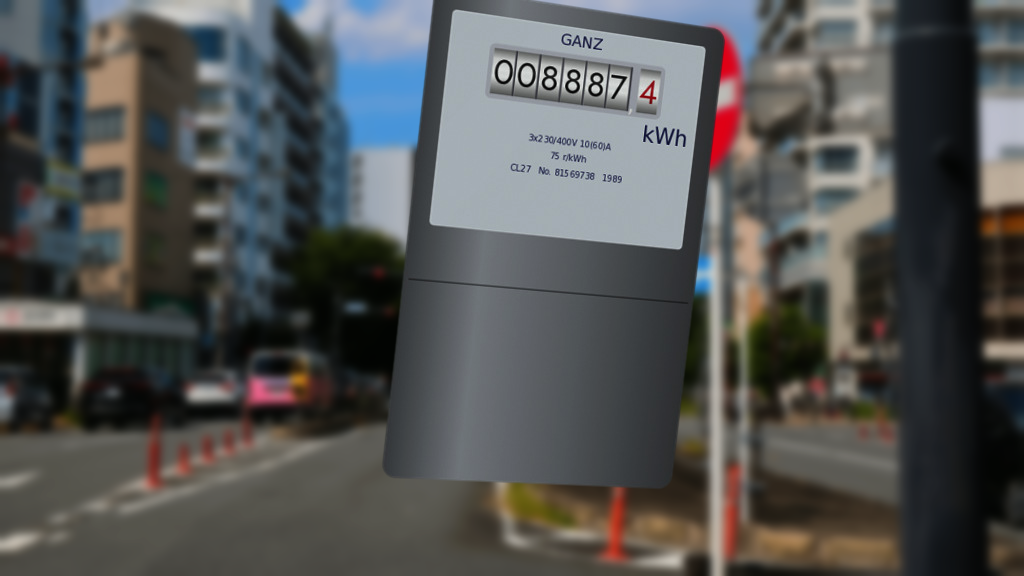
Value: 8887.4 kWh
